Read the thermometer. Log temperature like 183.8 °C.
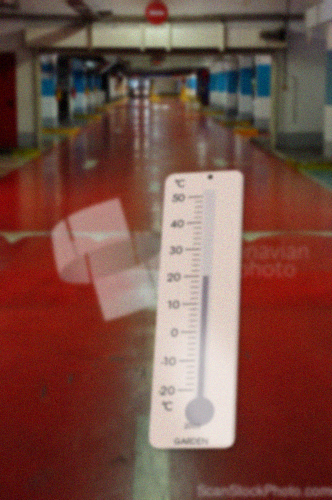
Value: 20 °C
